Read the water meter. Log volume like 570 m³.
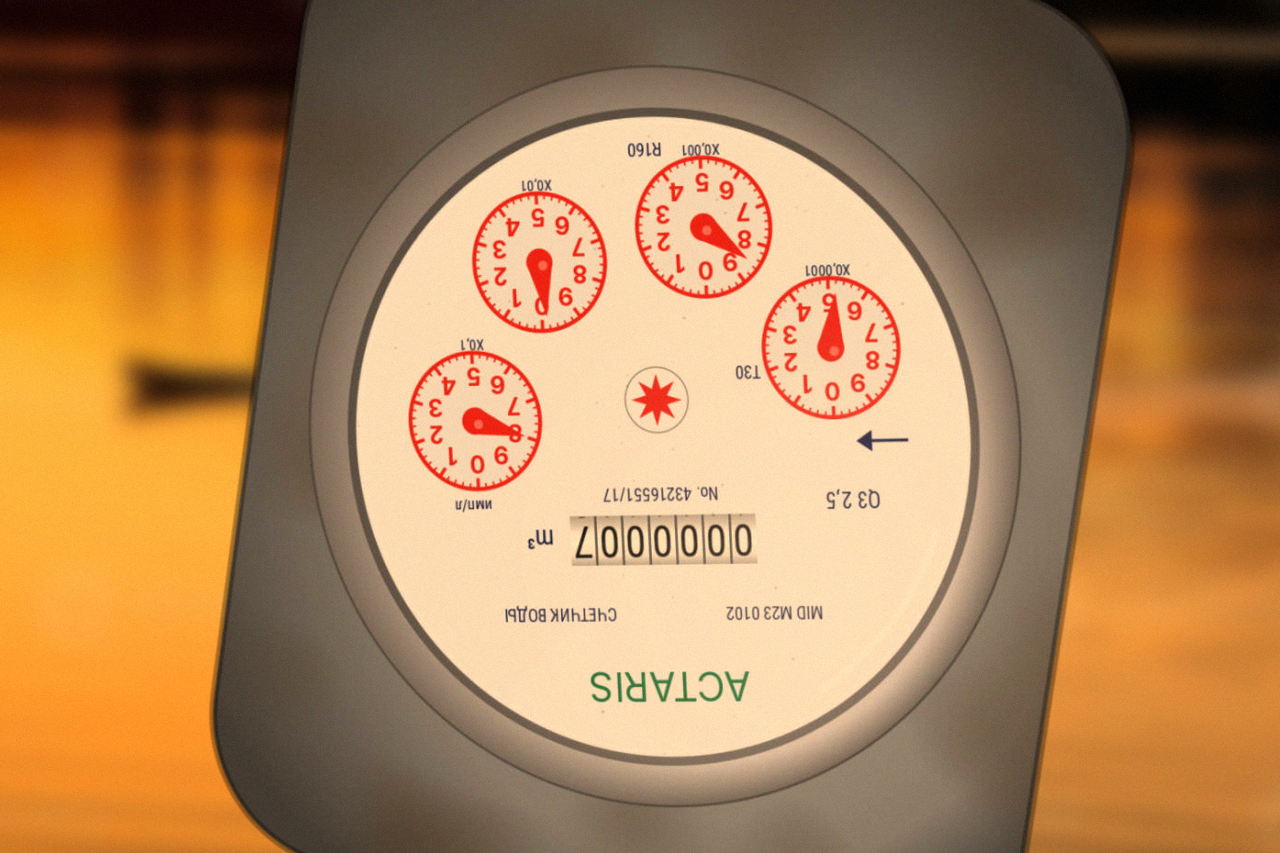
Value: 7.7985 m³
